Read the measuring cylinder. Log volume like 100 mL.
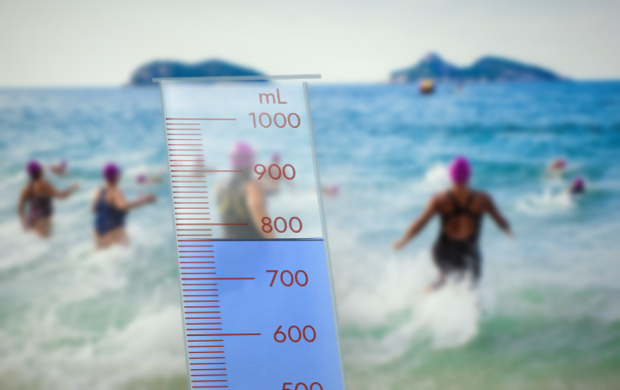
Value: 770 mL
